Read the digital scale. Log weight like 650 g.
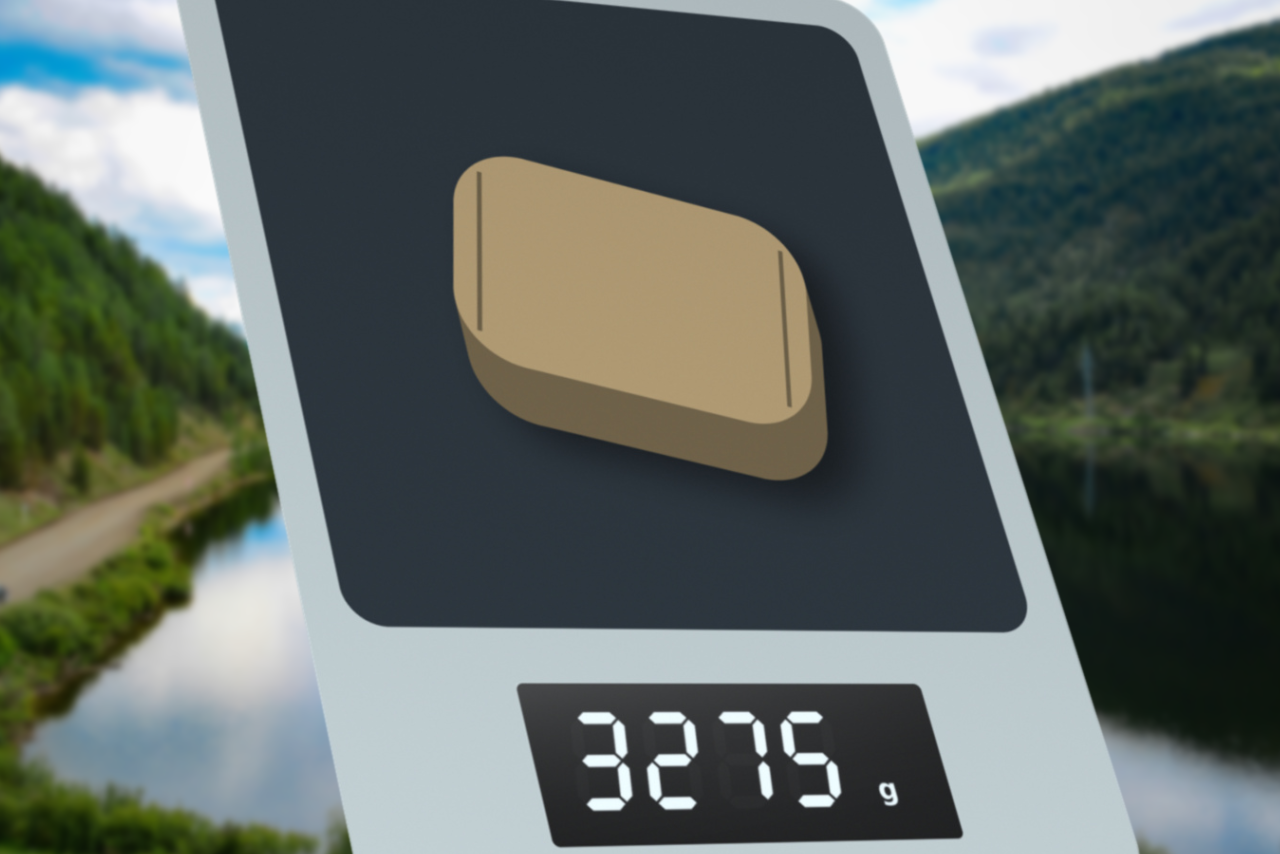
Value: 3275 g
